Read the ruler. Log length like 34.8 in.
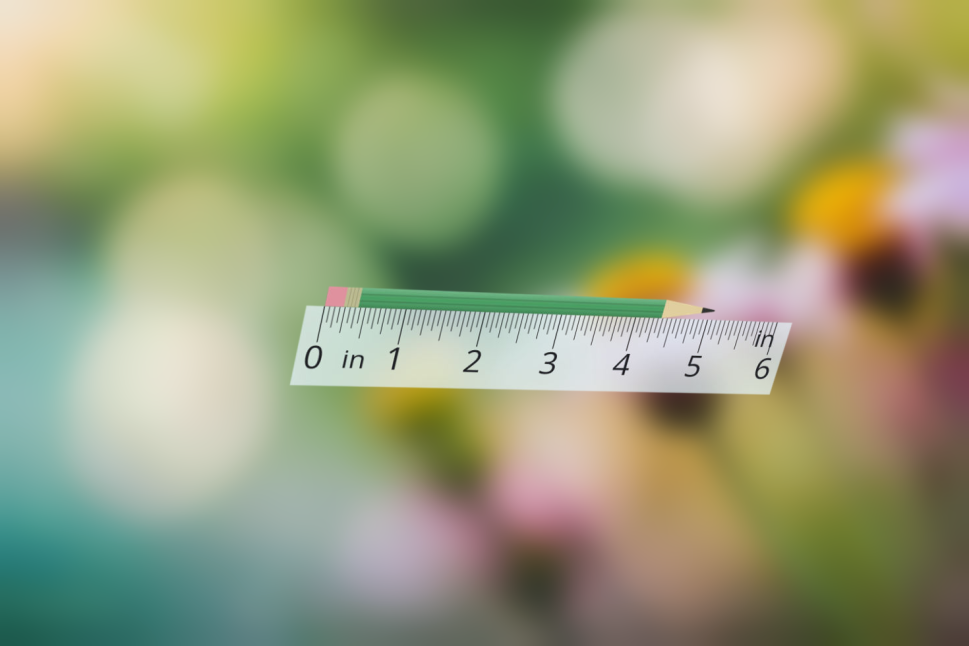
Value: 5.0625 in
